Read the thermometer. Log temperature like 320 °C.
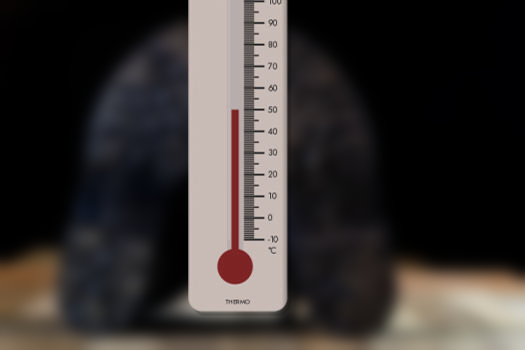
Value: 50 °C
